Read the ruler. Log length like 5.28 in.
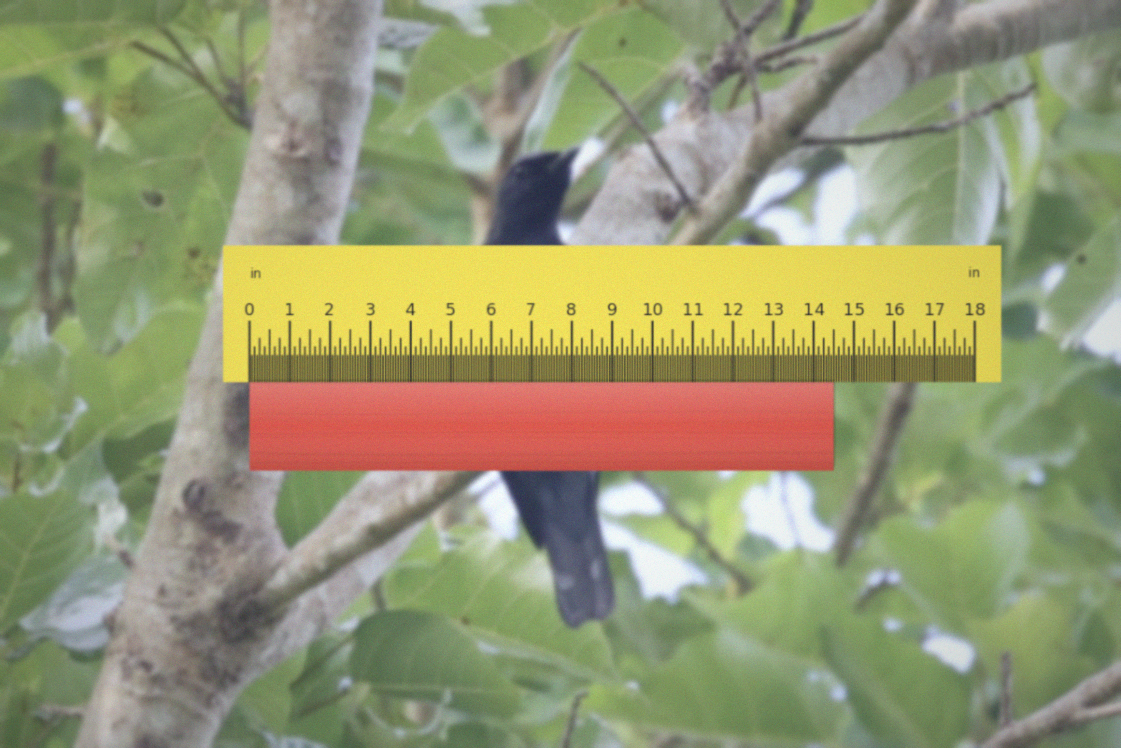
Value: 14.5 in
